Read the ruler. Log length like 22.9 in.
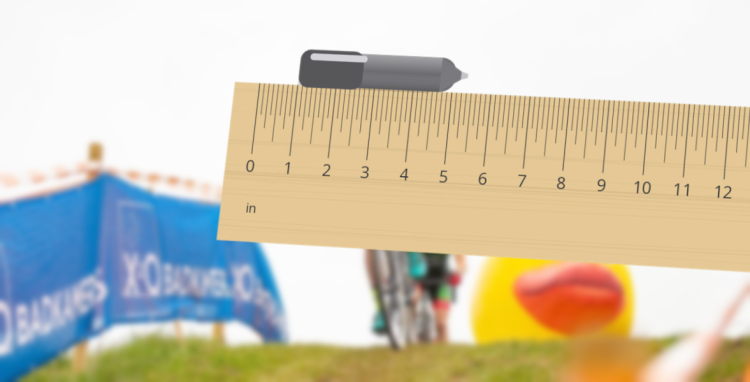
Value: 4.375 in
